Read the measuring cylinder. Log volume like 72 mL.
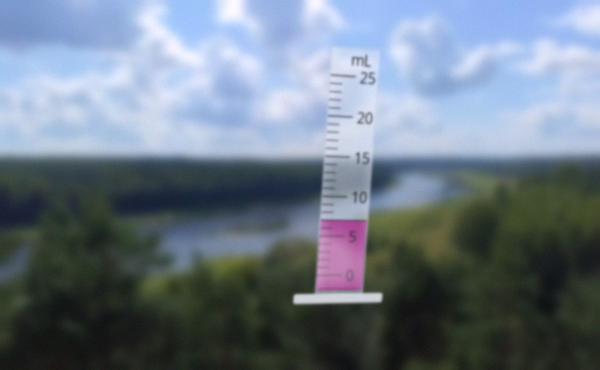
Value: 7 mL
